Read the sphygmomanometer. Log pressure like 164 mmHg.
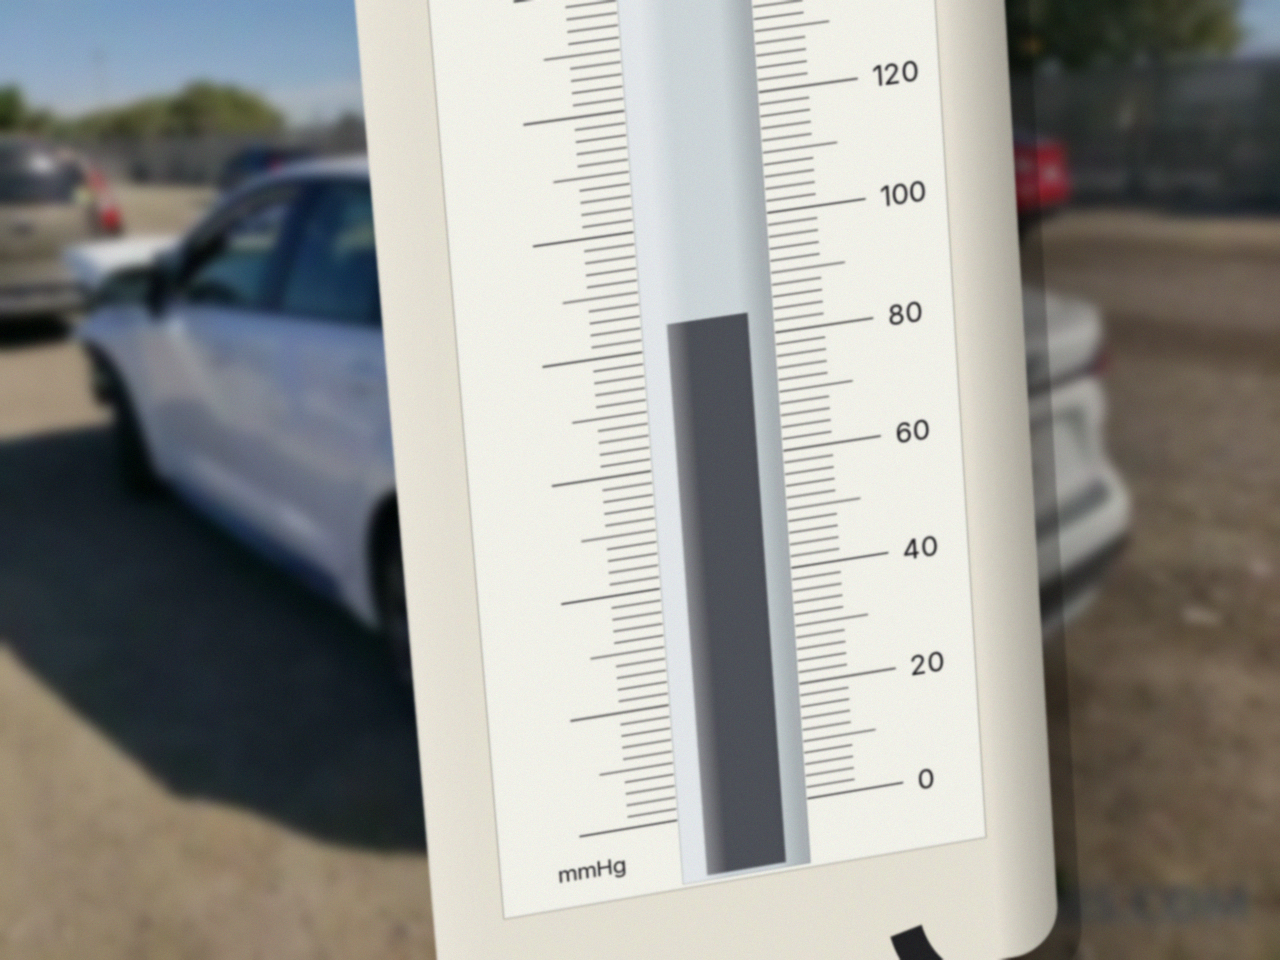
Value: 84 mmHg
